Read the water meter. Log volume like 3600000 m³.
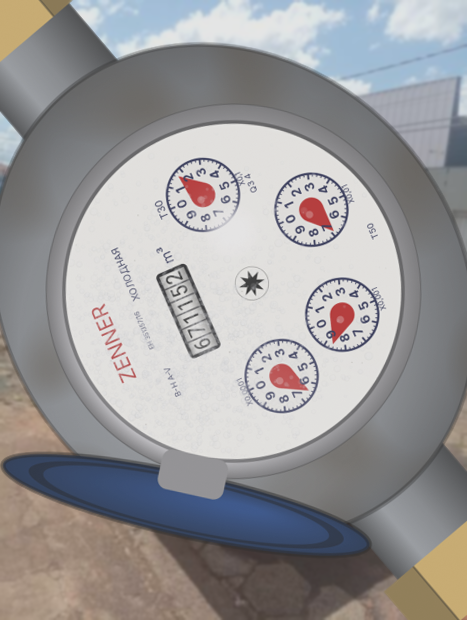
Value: 671152.1686 m³
